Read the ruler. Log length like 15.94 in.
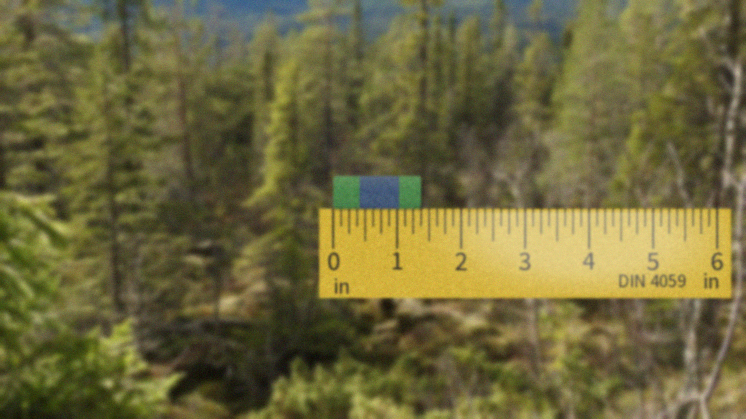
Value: 1.375 in
